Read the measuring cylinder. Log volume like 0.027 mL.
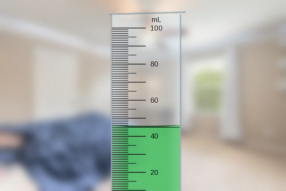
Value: 45 mL
